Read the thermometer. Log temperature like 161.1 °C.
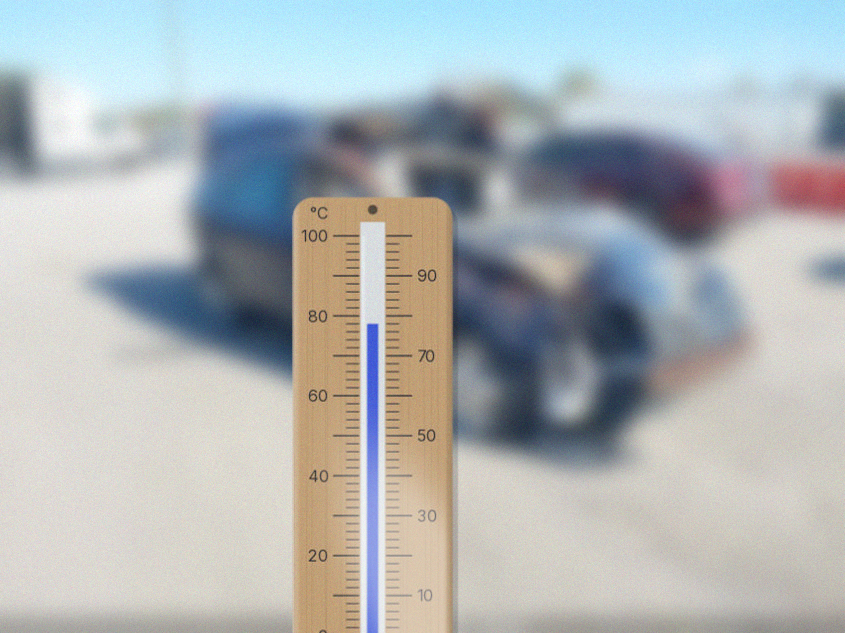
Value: 78 °C
